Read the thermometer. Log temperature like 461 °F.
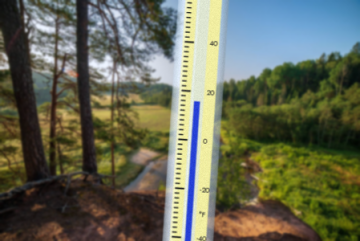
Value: 16 °F
